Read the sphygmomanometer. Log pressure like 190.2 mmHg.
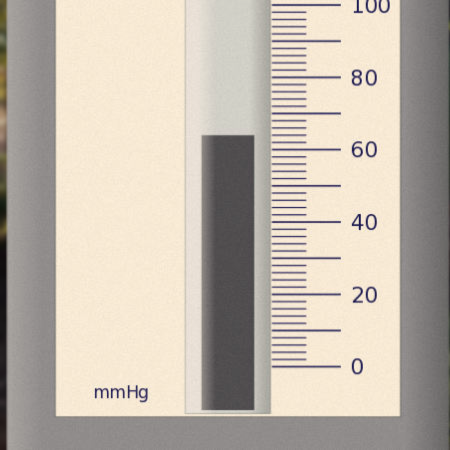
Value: 64 mmHg
